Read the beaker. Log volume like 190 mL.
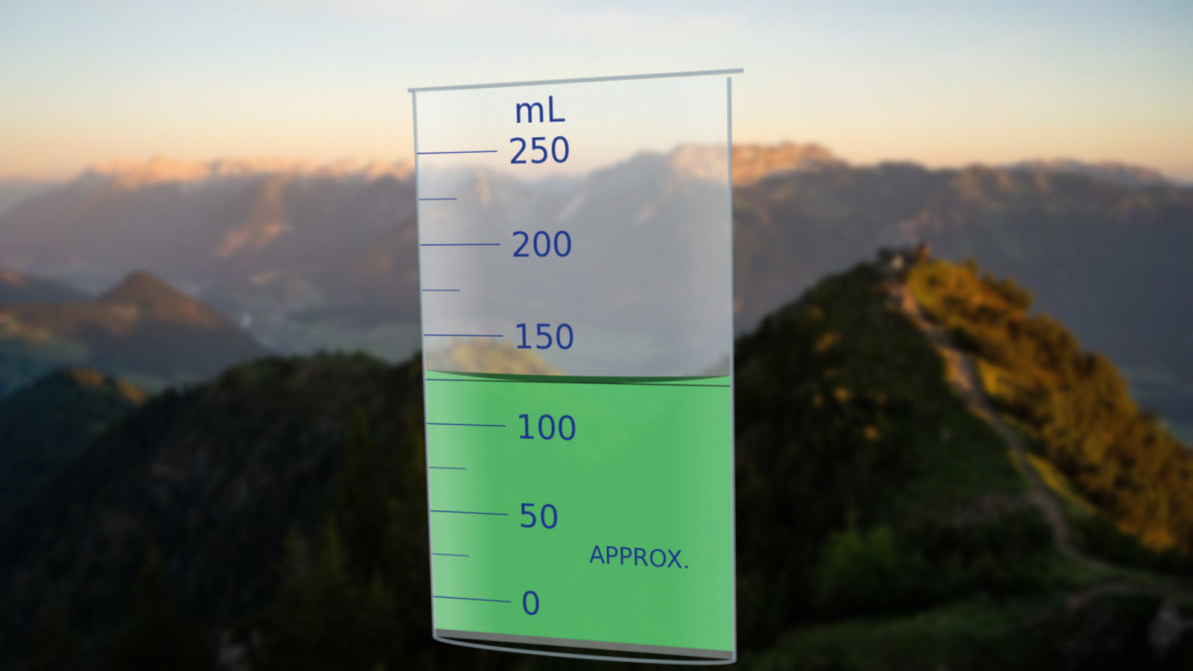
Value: 125 mL
